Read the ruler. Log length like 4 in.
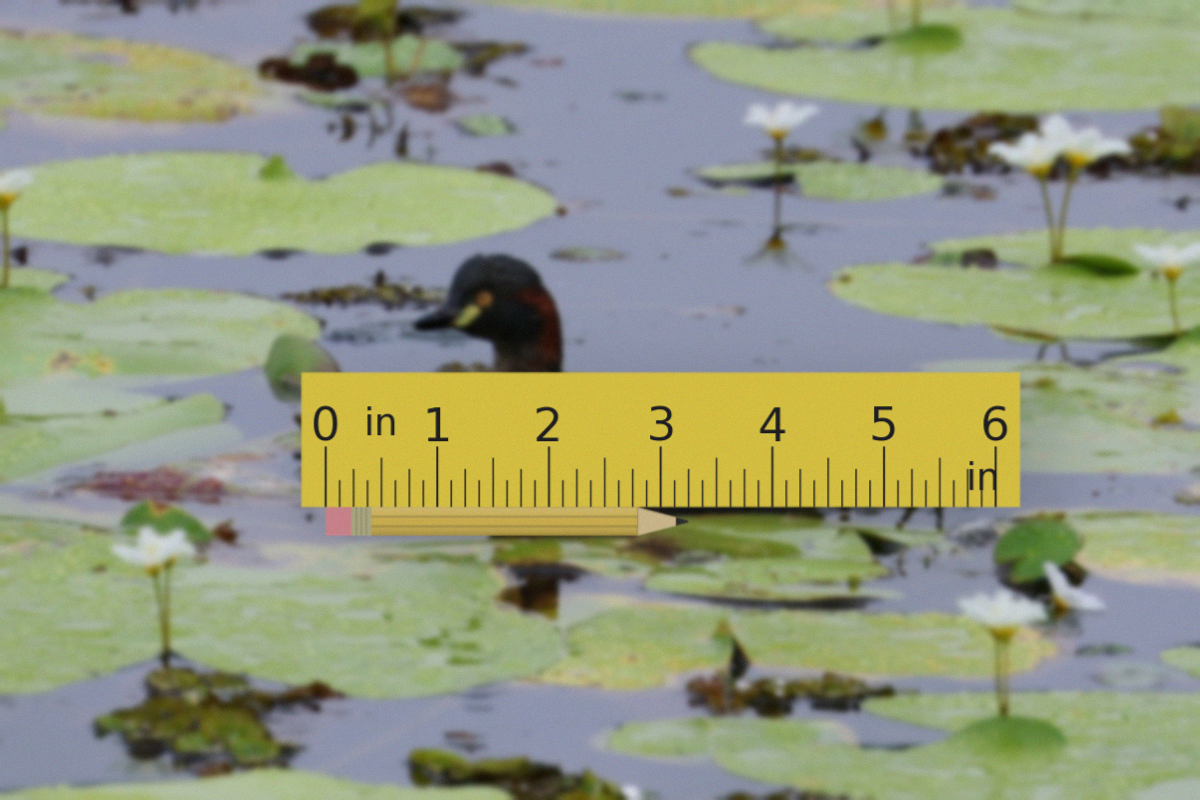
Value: 3.25 in
